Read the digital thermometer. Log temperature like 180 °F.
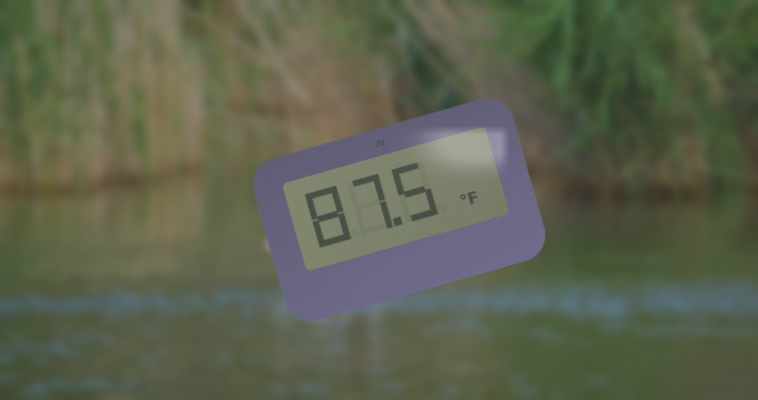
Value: 87.5 °F
